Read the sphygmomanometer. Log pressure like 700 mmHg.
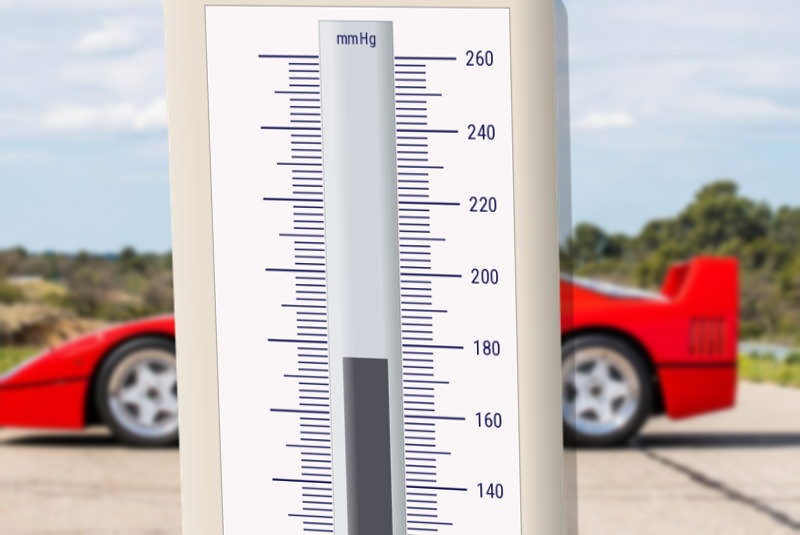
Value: 176 mmHg
